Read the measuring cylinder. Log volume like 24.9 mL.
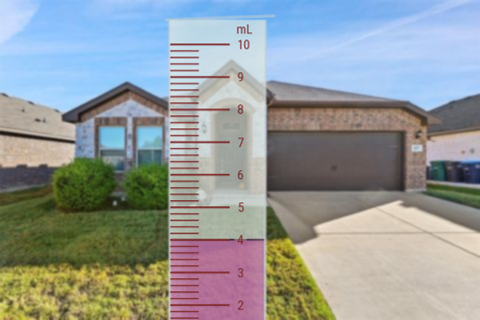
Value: 4 mL
